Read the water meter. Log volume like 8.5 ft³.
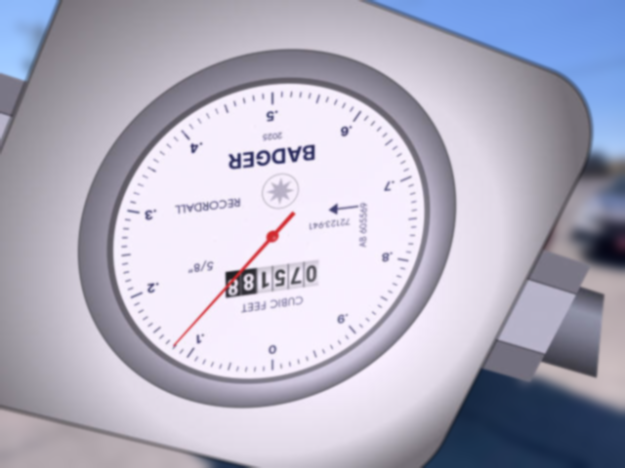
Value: 75188.12 ft³
